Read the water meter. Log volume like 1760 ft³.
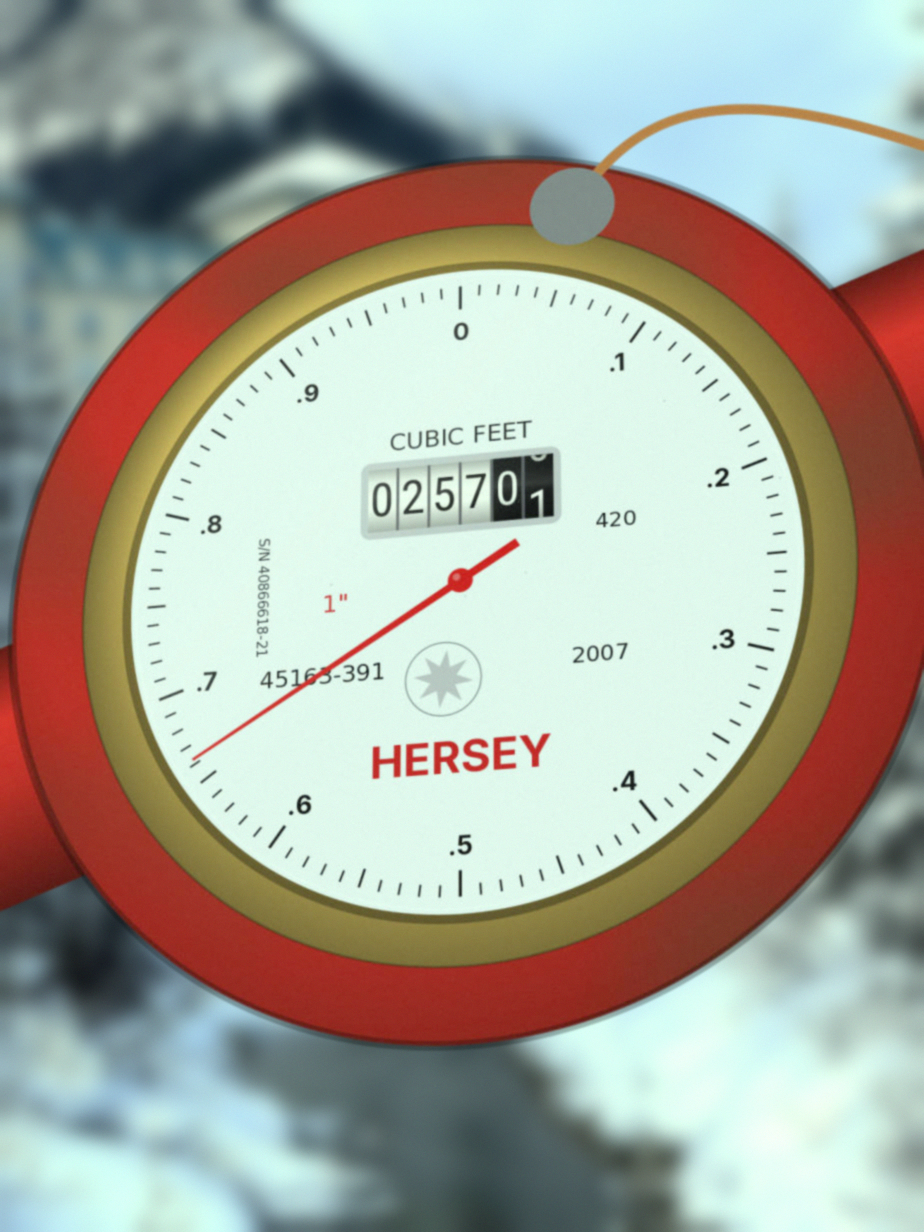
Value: 25700.66 ft³
